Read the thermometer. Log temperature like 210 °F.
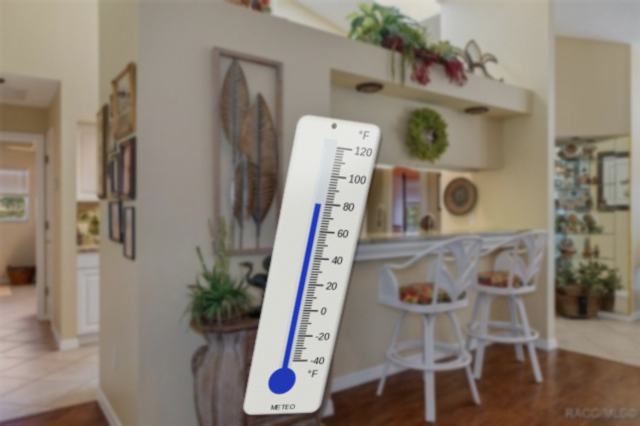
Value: 80 °F
